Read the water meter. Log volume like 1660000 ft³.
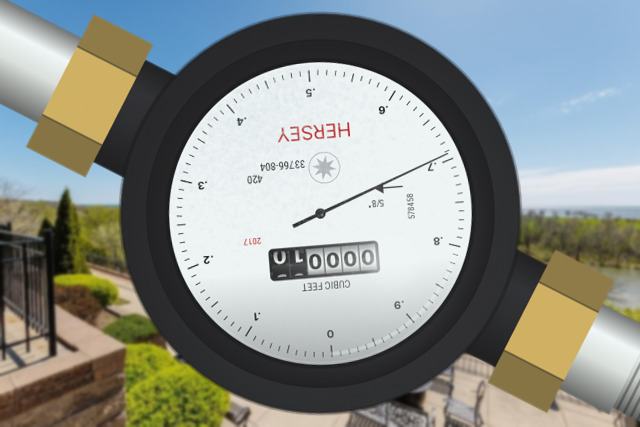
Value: 9.69 ft³
